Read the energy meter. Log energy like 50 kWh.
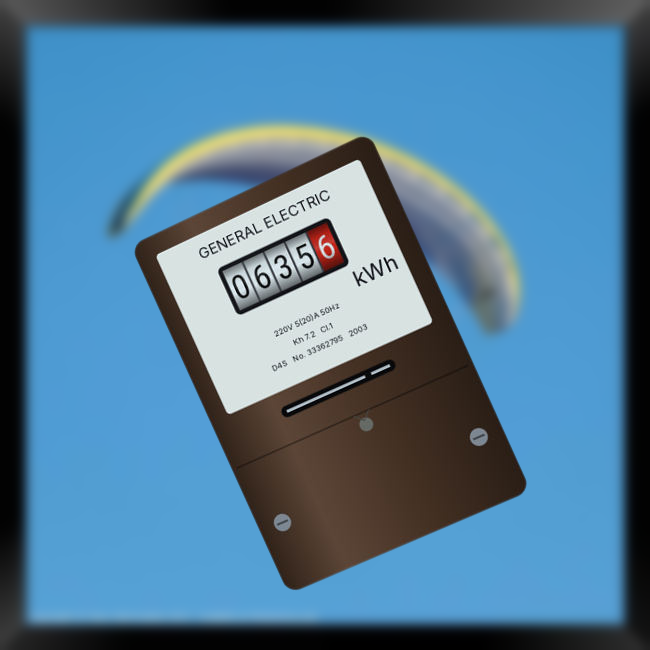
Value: 635.6 kWh
